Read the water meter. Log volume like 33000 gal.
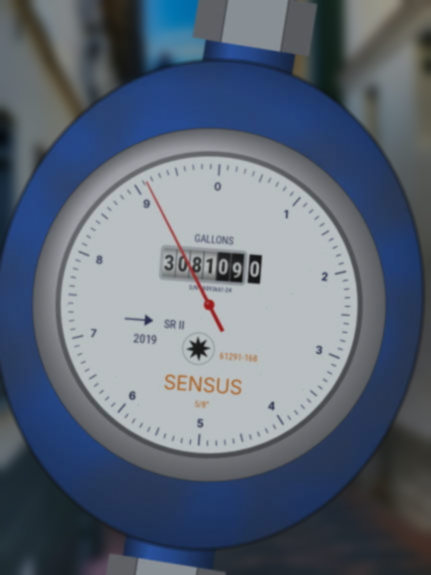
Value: 3081089.1 gal
